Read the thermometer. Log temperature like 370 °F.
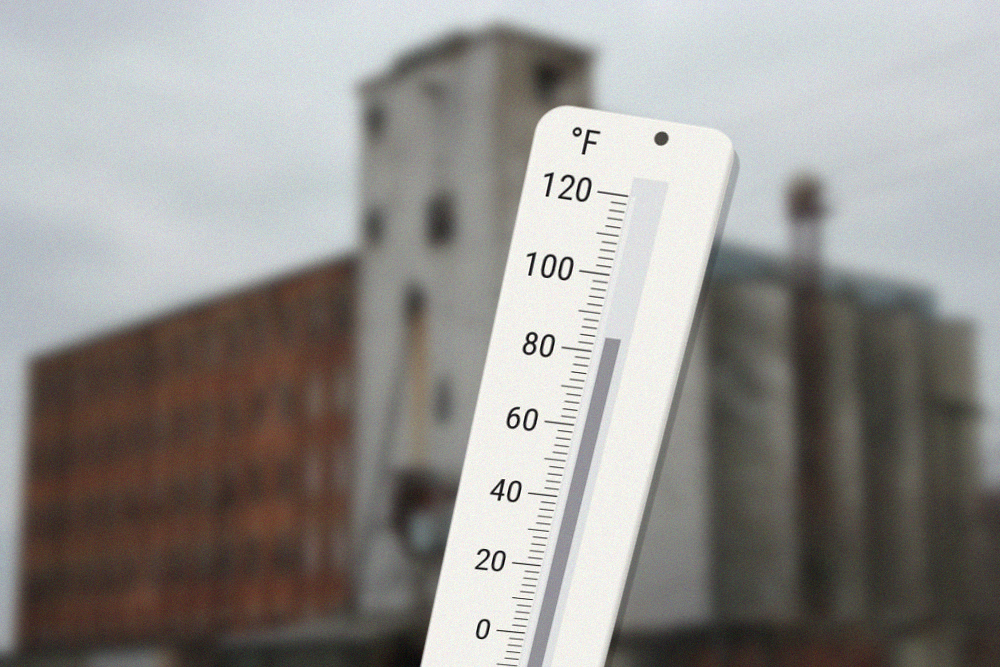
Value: 84 °F
